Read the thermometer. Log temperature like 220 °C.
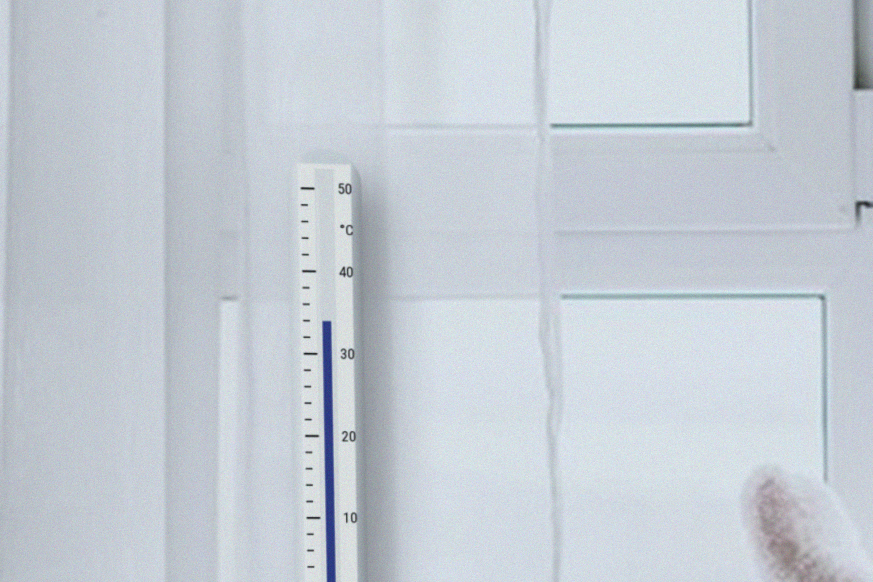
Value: 34 °C
